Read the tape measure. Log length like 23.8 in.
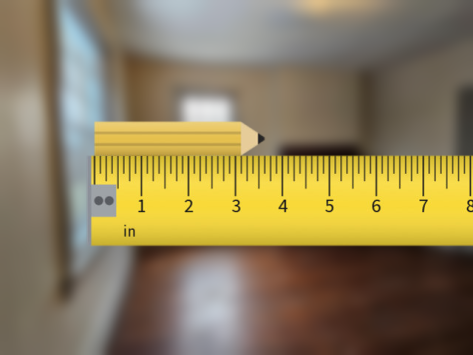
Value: 3.625 in
